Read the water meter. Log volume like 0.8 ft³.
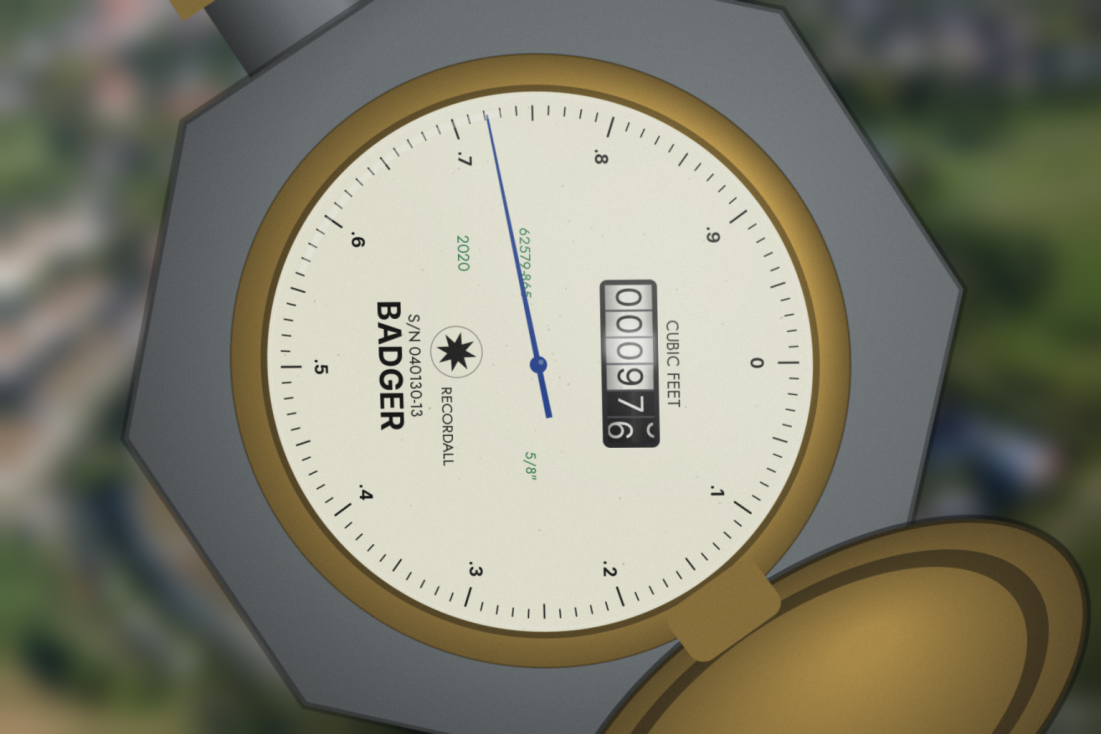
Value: 975.72 ft³
